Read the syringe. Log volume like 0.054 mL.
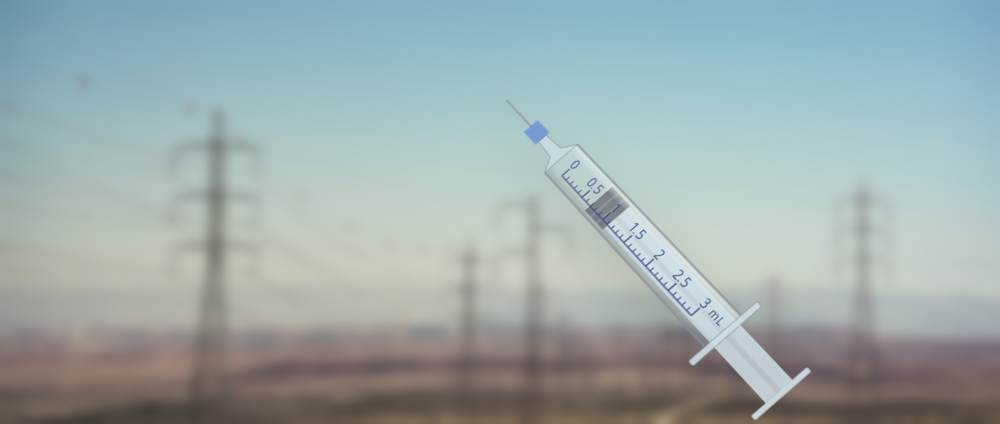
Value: 0.7 mL
